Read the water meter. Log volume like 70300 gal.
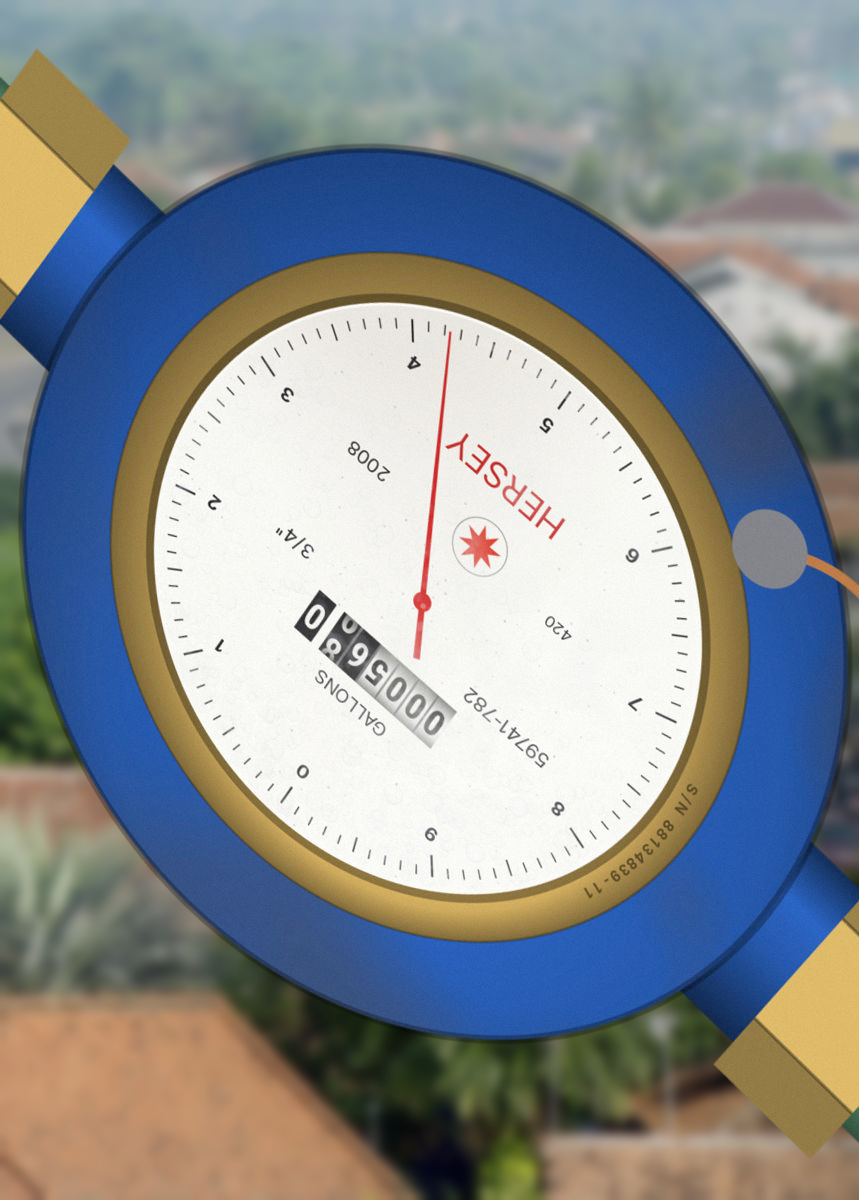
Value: 5684.2 gal
